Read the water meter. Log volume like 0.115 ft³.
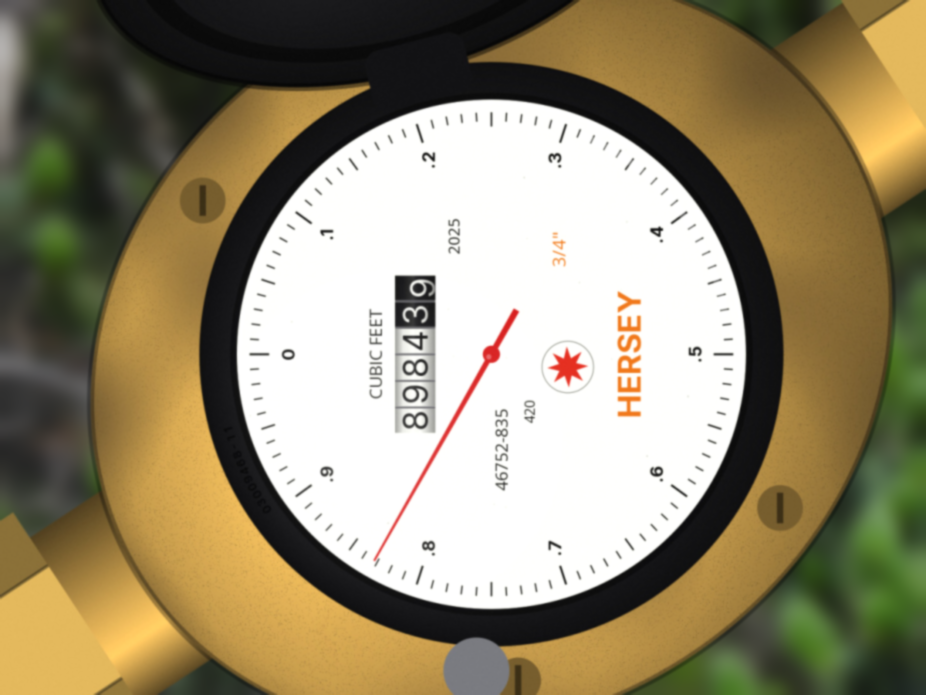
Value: 898438.83 ft³
